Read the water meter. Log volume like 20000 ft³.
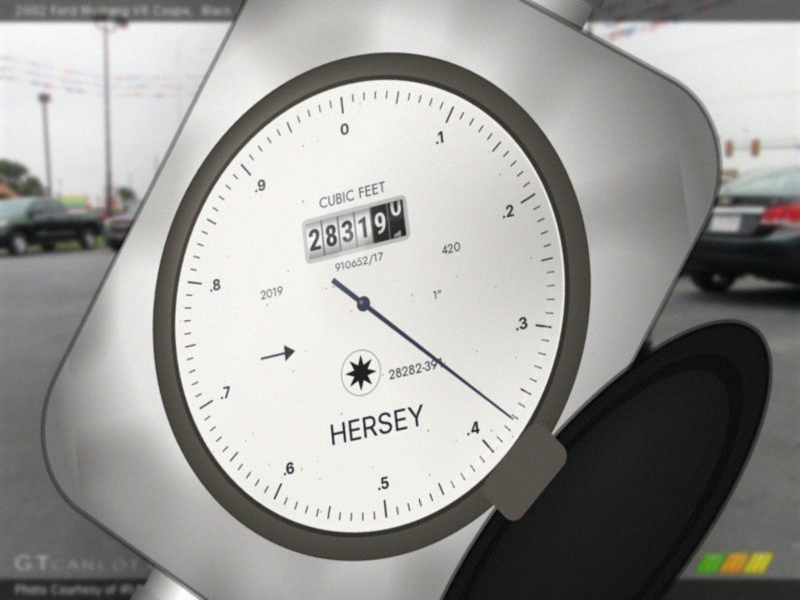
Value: 283190.37 ft³
